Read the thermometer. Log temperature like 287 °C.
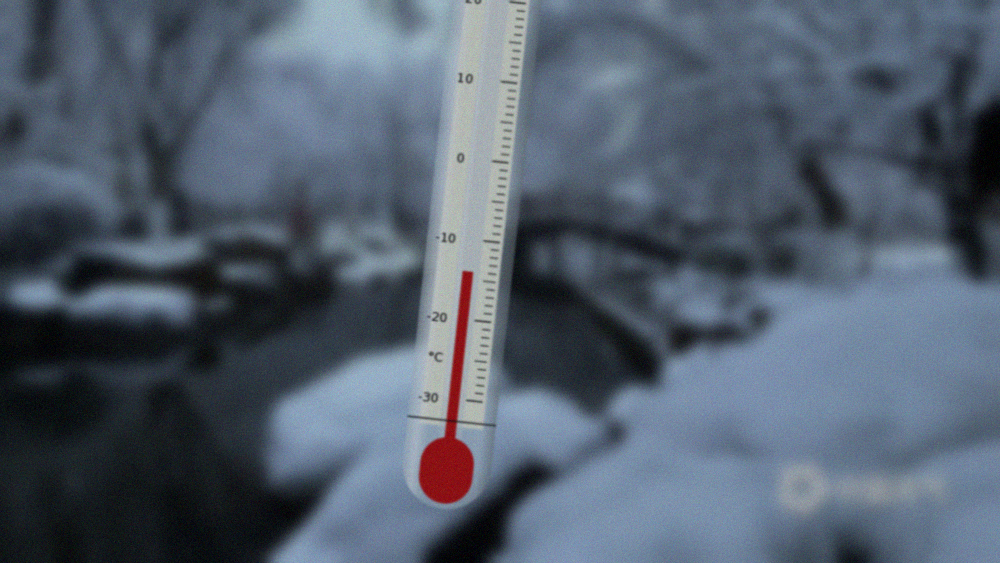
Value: -14 °C
